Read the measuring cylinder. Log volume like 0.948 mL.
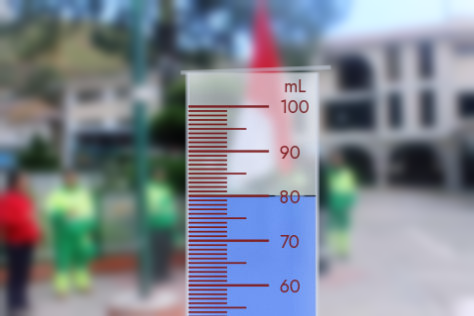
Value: 80 mL
